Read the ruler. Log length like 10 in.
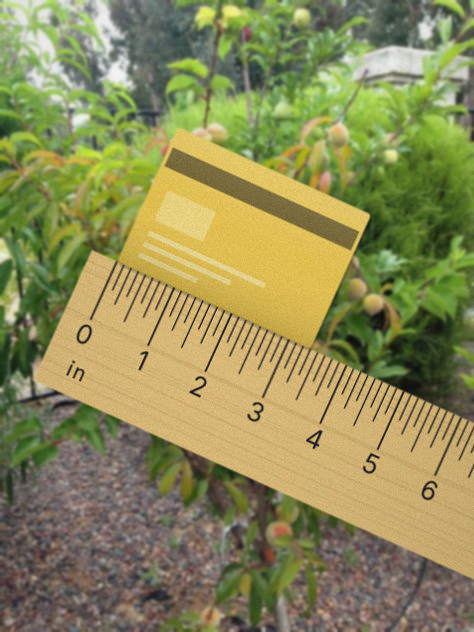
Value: 3.375 in
